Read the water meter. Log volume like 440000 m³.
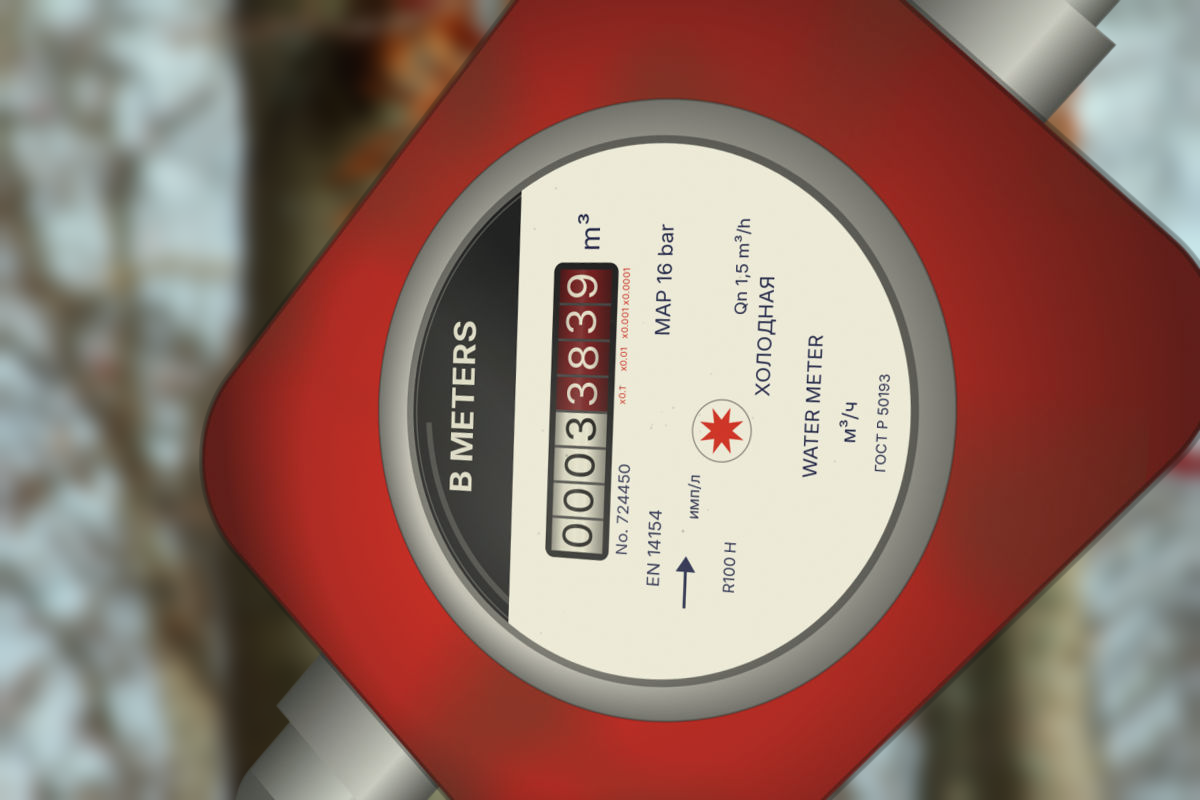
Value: 3.3839 m³
